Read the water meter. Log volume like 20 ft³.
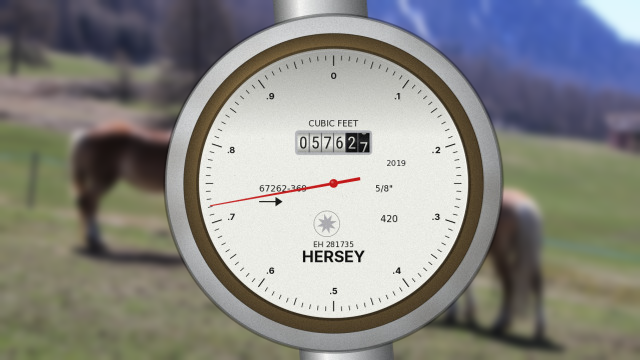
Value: 57626.72 ft³
